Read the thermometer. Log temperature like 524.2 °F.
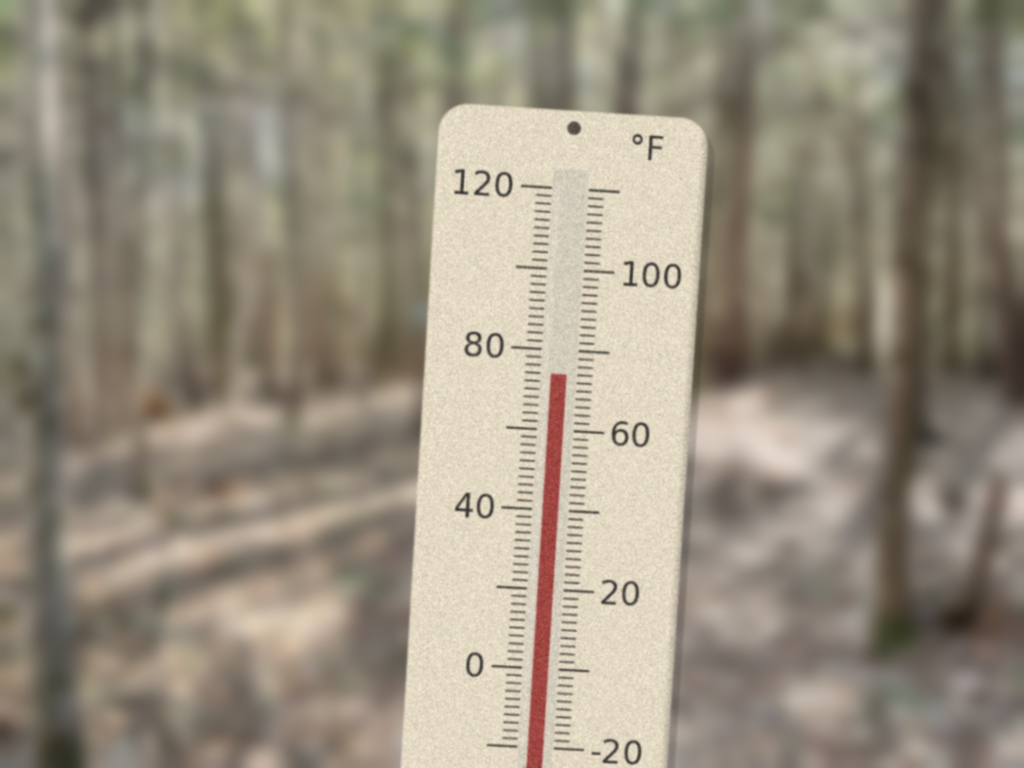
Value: 74 °F
